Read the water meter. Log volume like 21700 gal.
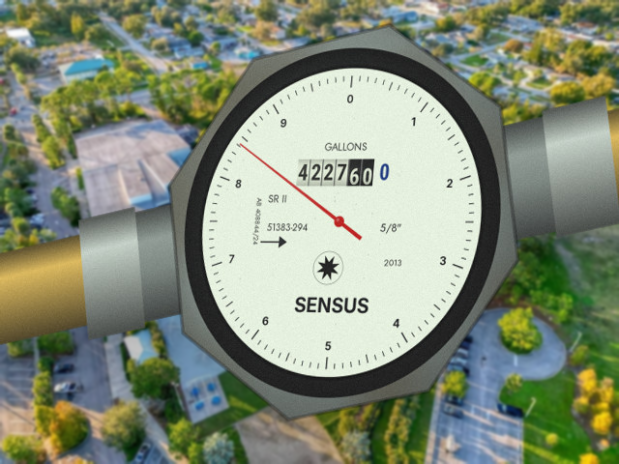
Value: 4227598.4 gal
